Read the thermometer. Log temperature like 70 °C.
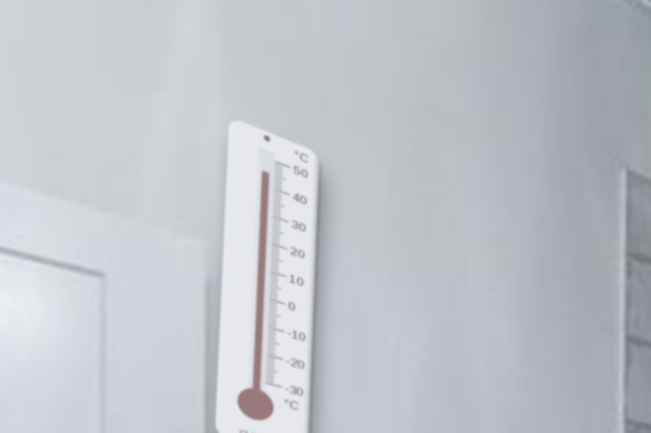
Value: 45 °C
